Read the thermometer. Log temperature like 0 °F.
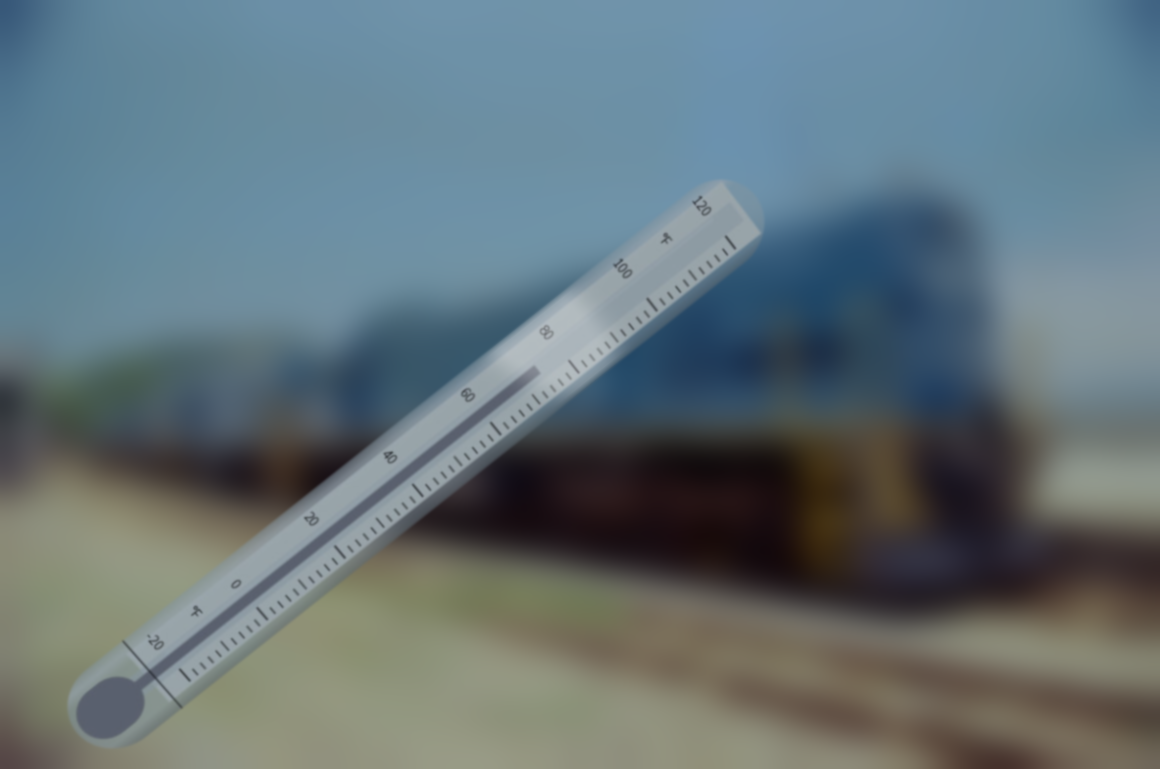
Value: 74 °F
